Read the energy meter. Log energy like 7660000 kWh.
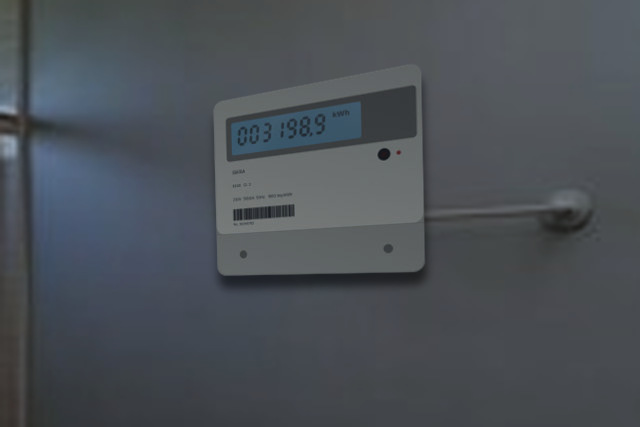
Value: 3198.9 kWh
